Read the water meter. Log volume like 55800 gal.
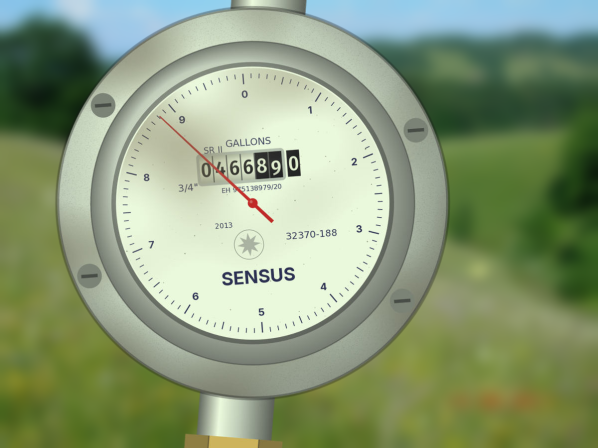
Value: 466888.8 gal
